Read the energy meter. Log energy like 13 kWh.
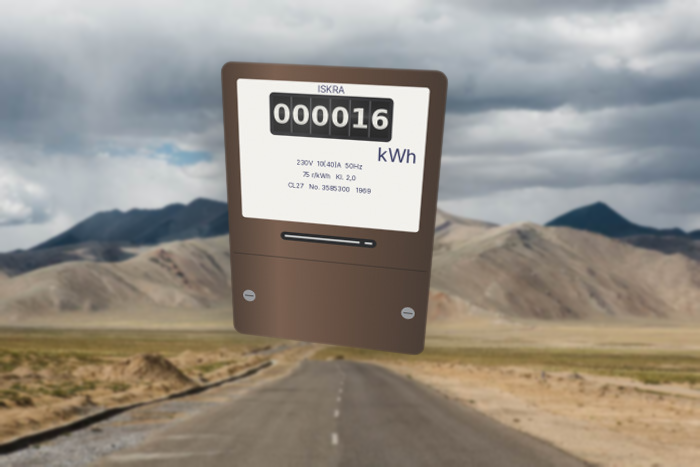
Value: 16 kWh
